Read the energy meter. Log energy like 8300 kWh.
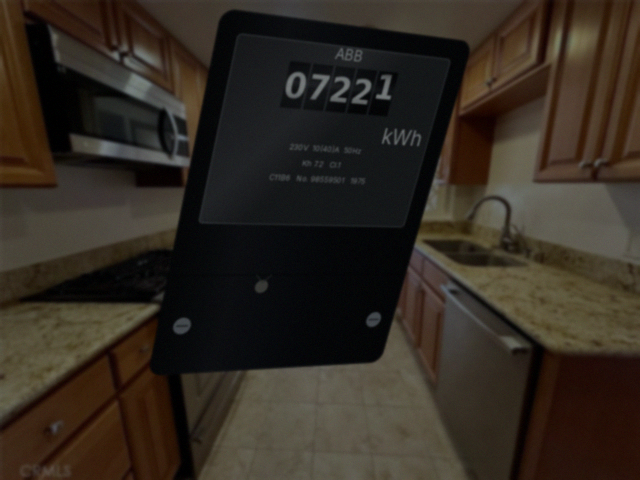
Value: 7221 kWh
